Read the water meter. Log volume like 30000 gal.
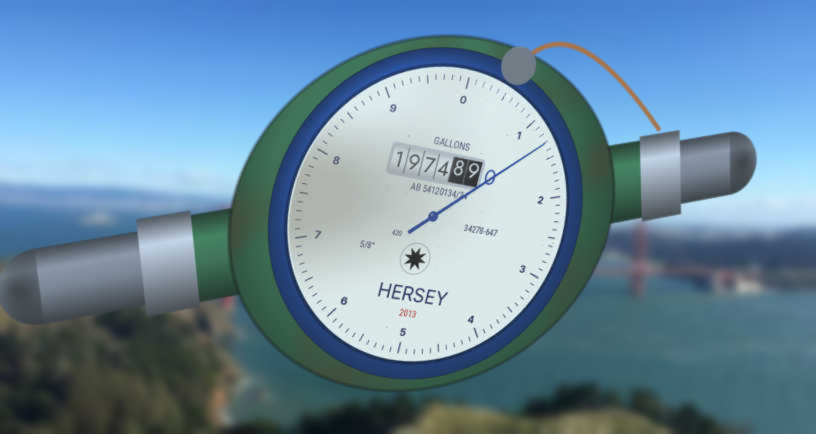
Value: 1974891.3 gal
